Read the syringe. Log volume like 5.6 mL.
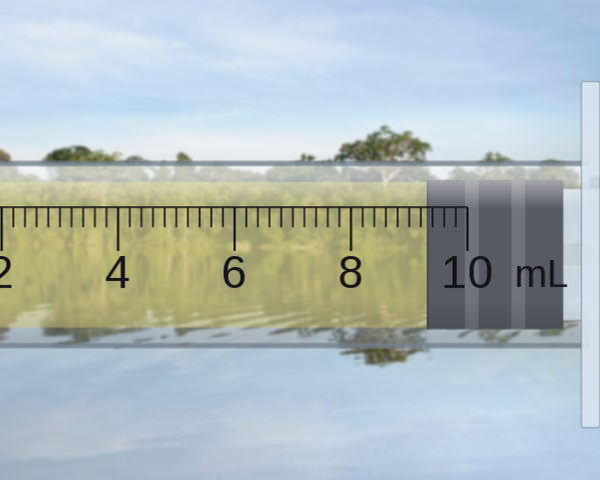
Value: 9.3 mL
